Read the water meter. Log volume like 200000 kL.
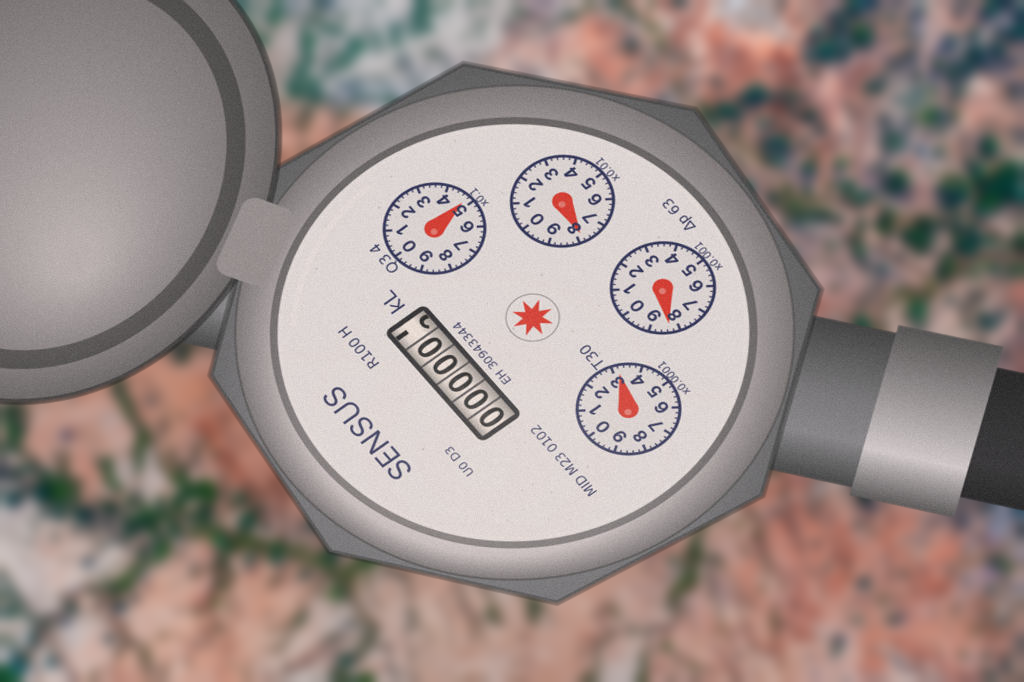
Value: 1.4783 kL
